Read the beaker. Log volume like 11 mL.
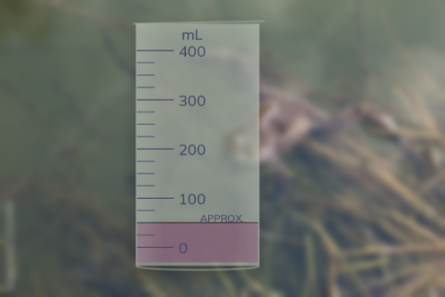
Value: 50 mL
